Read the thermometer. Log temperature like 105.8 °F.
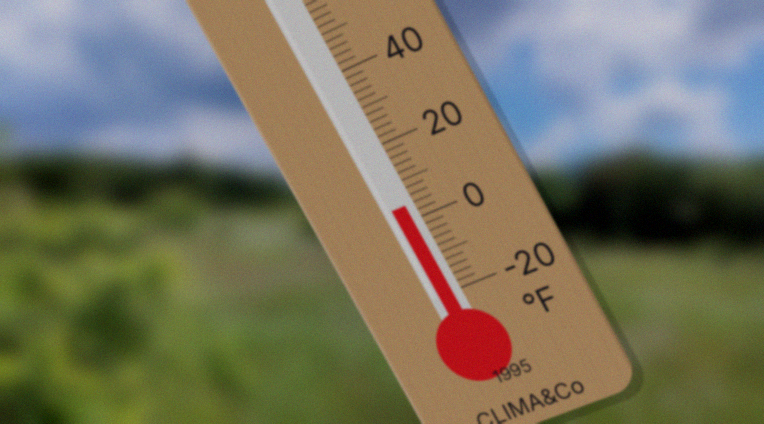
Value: 4 °F
